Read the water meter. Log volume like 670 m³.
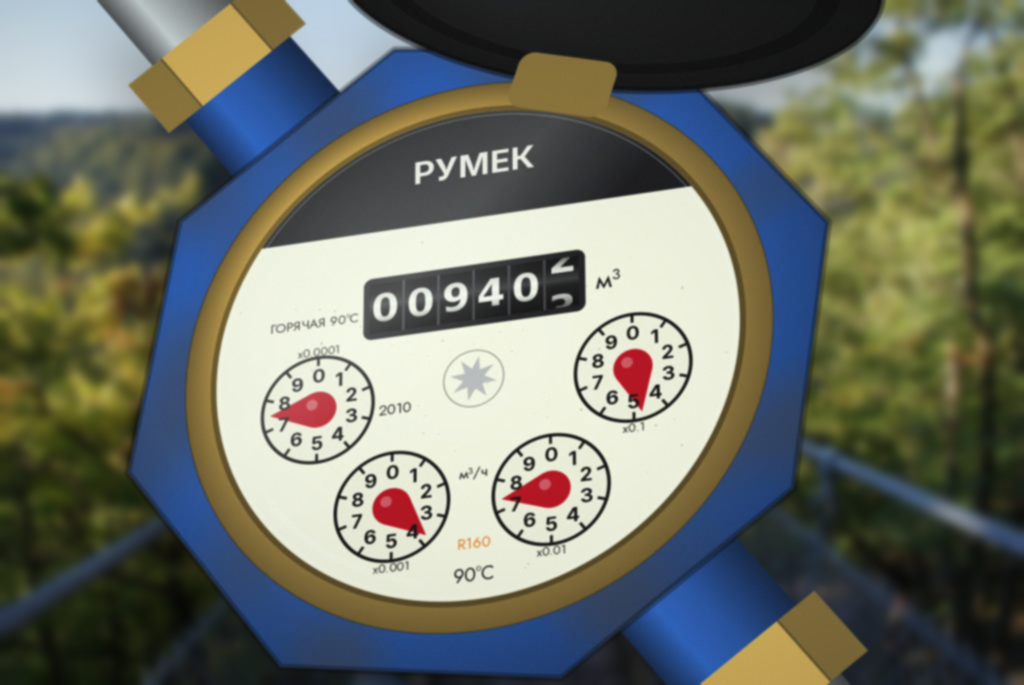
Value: 9402.4737 m³
